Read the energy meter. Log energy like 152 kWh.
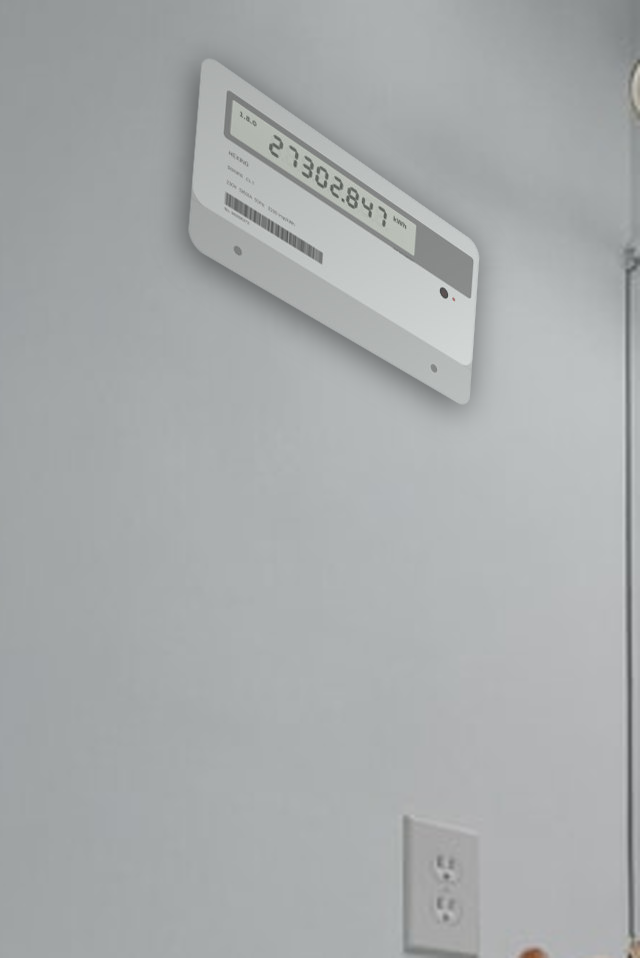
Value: 27302.847 kWh
